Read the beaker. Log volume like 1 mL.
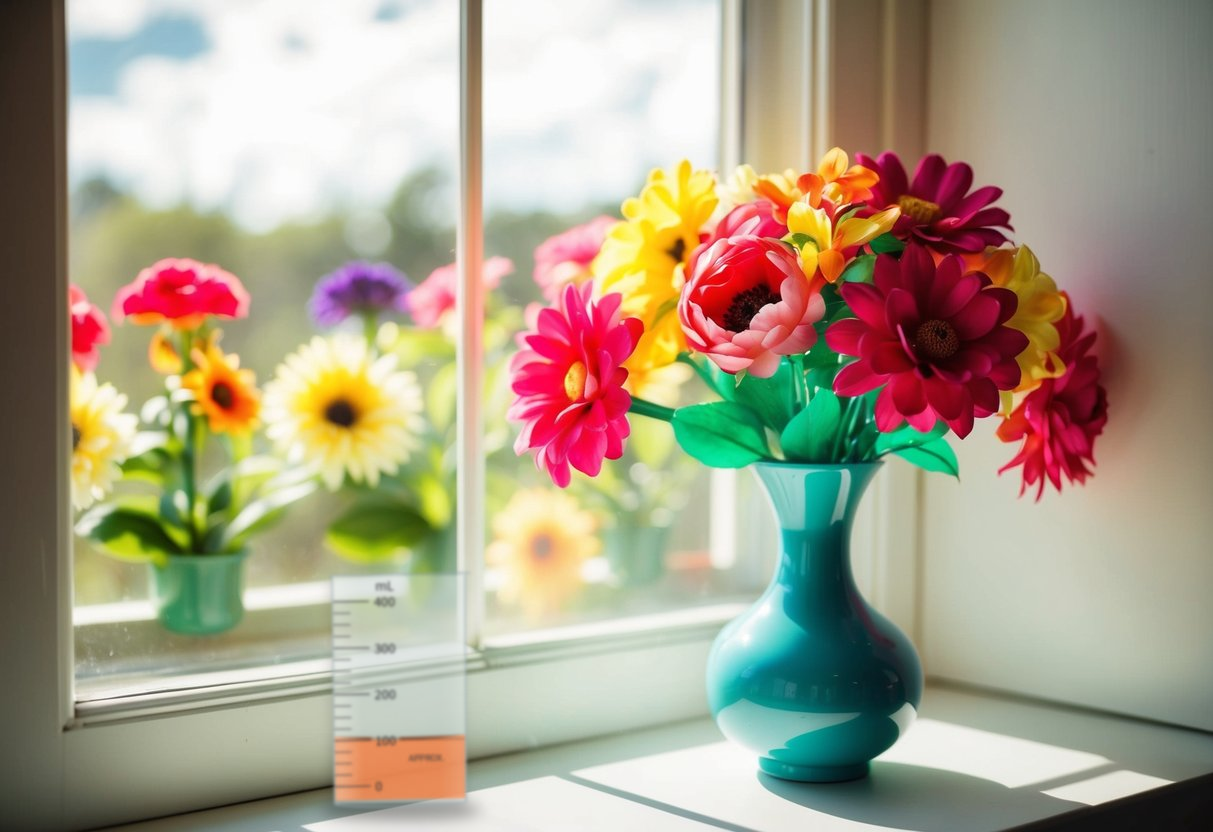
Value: 100 mL
